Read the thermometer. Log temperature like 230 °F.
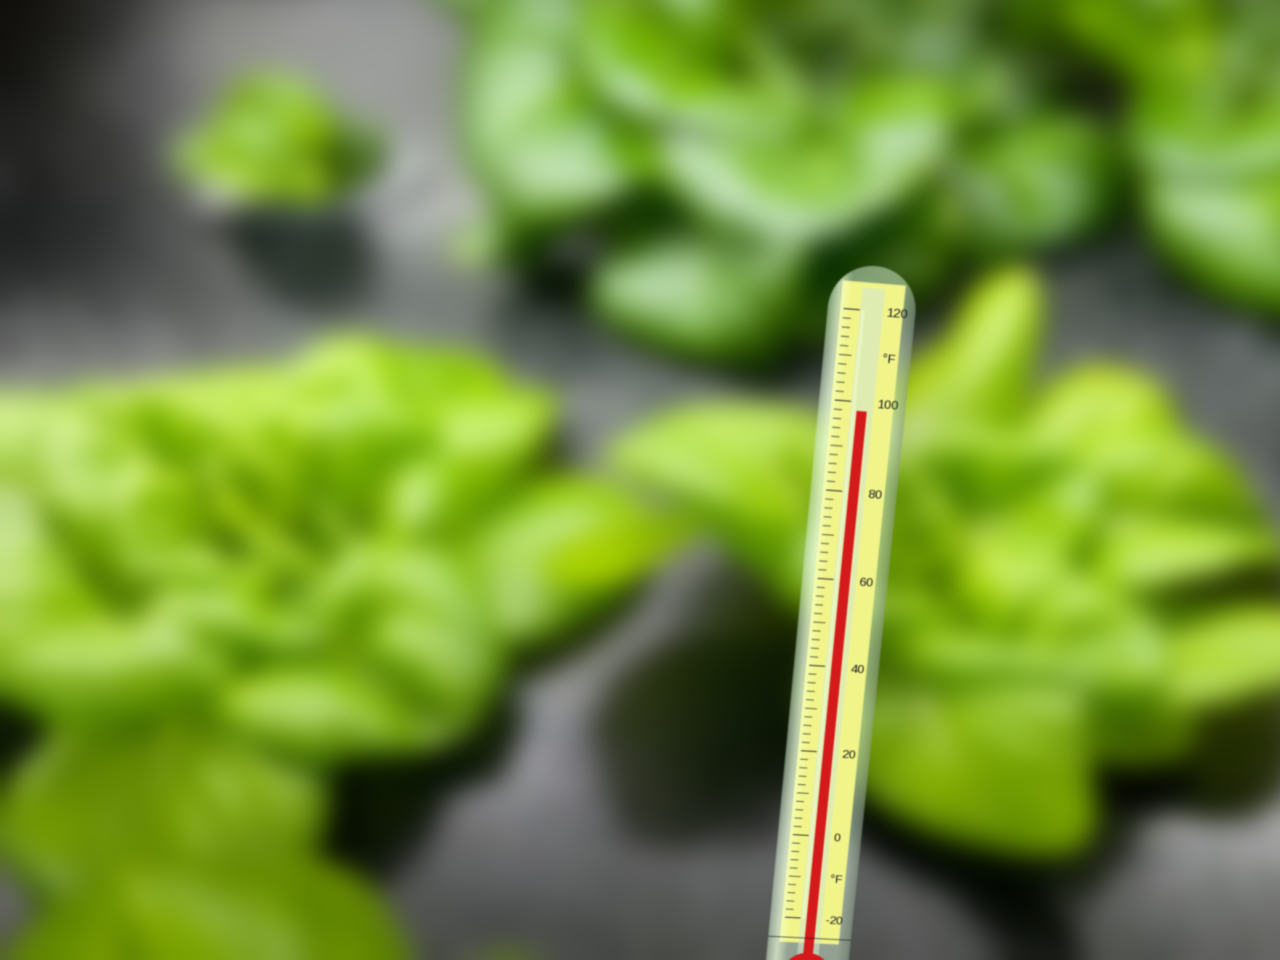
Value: 98 °F
